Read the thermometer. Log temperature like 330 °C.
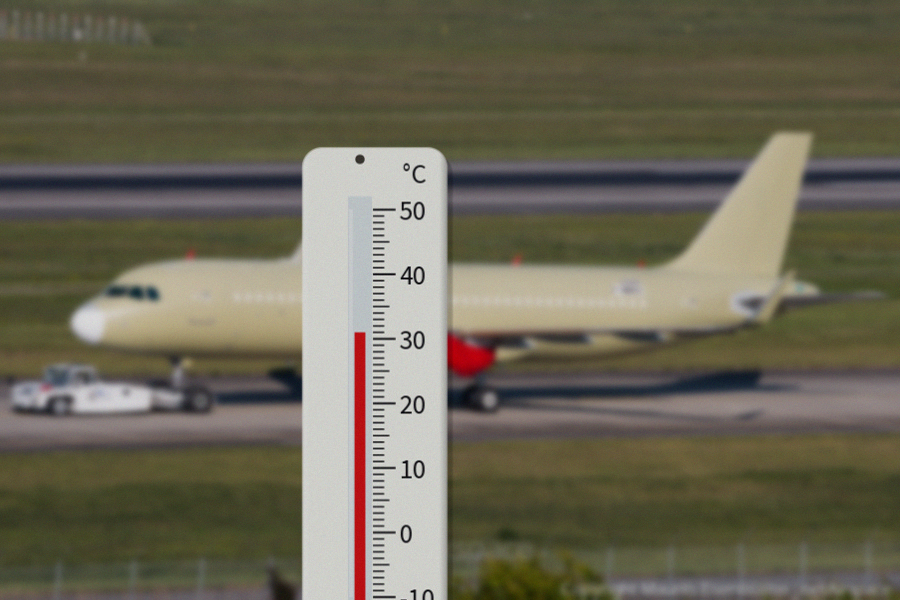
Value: 31 °C
